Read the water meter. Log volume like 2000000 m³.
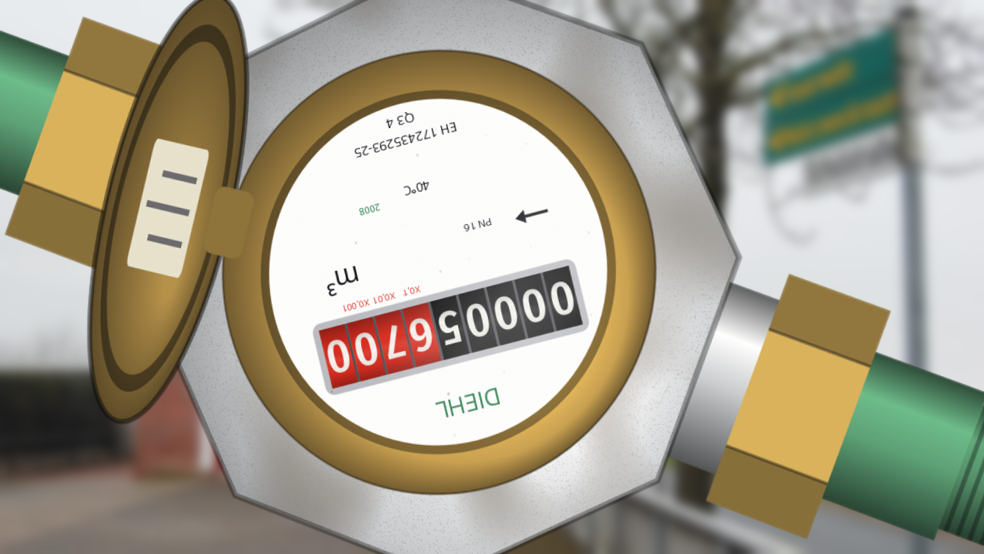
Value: 5.6700 m³
